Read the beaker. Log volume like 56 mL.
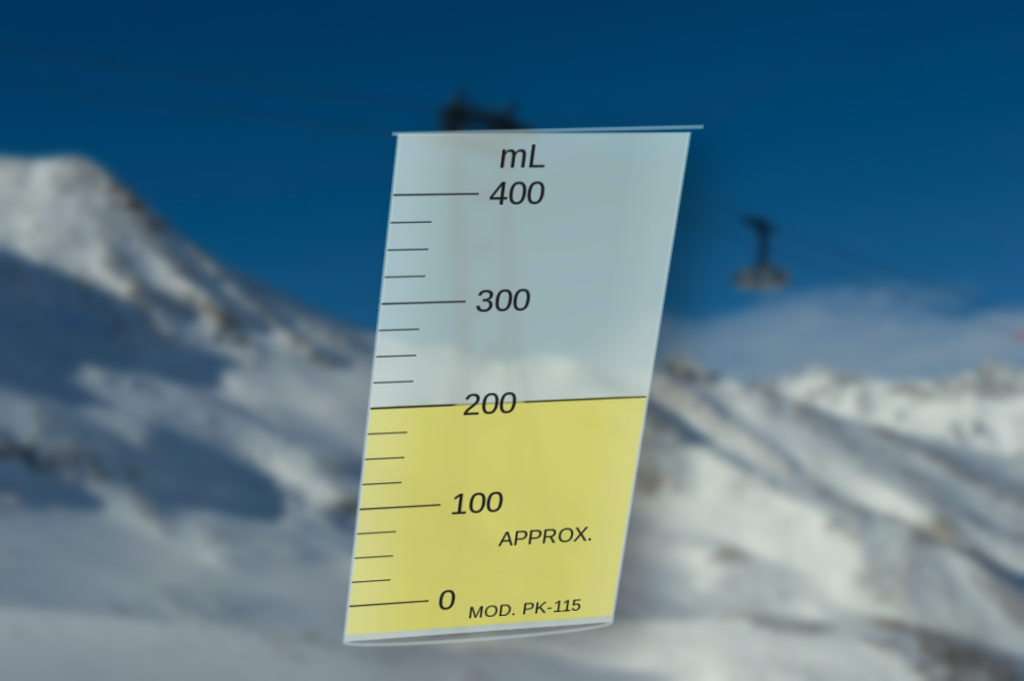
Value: 200 mL
